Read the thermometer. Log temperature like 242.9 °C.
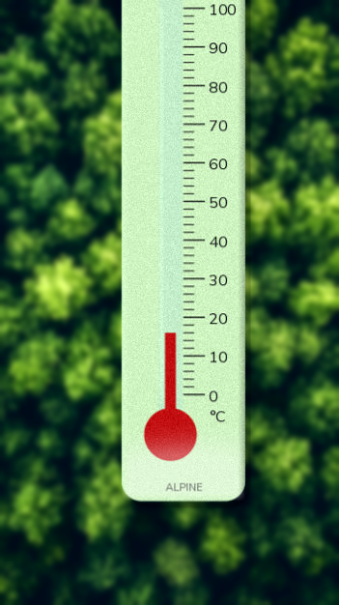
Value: 16 °C
